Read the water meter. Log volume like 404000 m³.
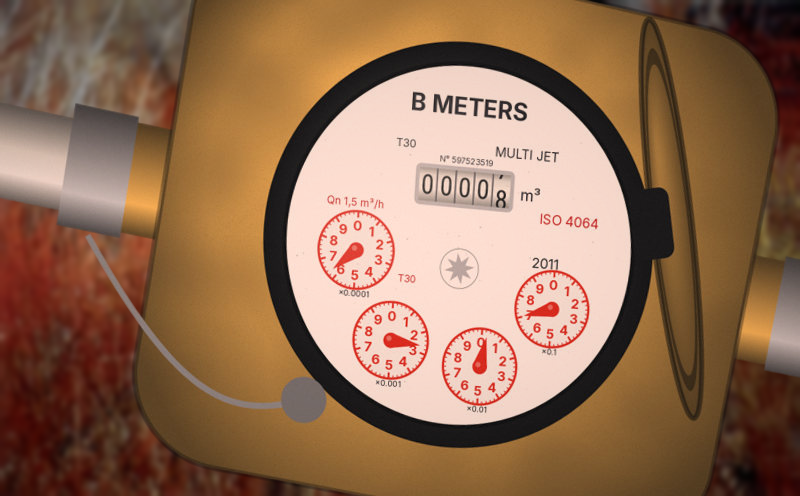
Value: 7.7026 m³
